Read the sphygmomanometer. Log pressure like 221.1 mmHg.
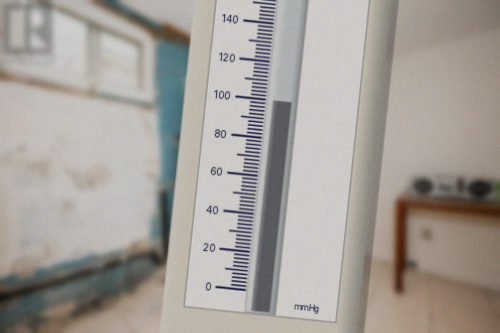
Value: 100 mmHg
